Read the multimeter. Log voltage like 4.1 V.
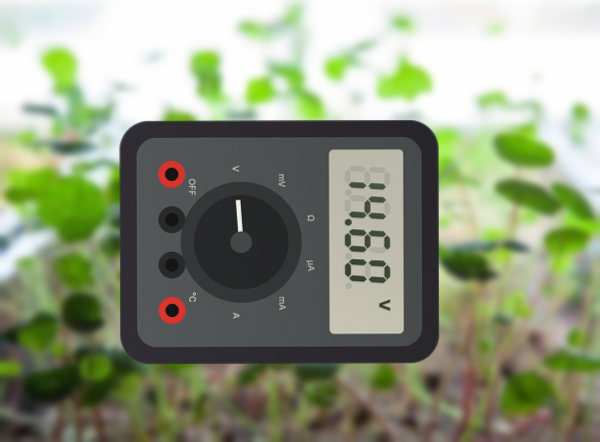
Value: 14.60 V
